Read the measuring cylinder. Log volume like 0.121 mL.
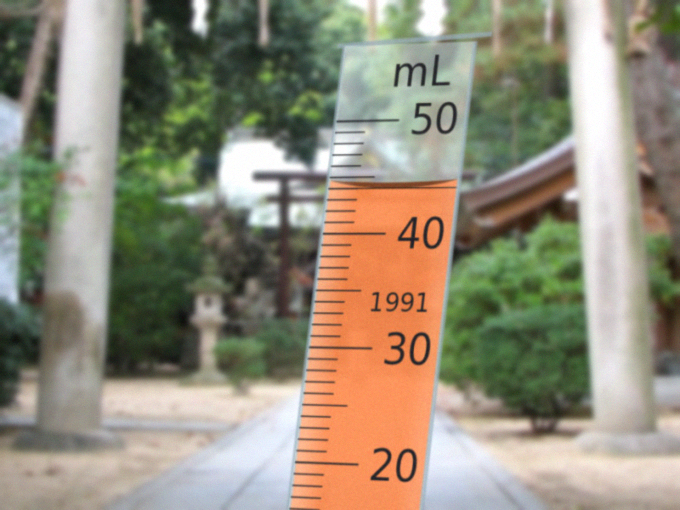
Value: 44 mL
